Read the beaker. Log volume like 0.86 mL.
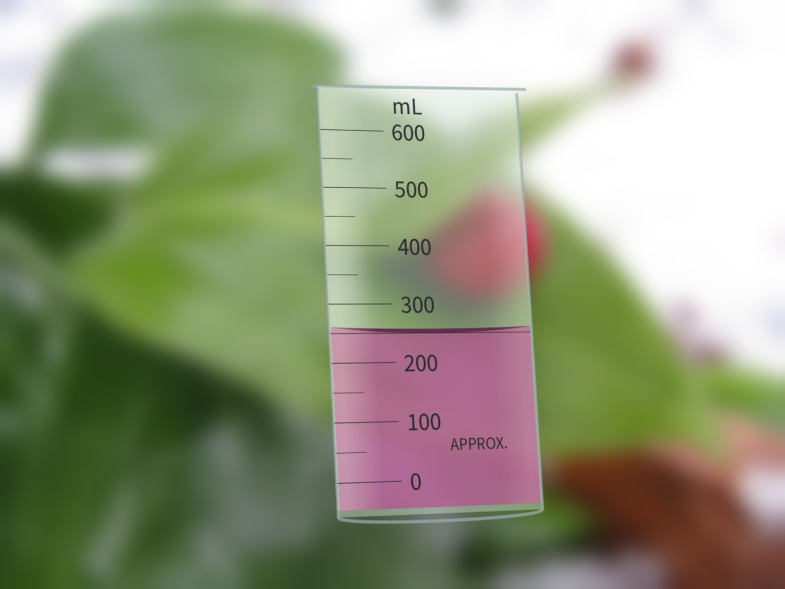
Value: 250 mL
